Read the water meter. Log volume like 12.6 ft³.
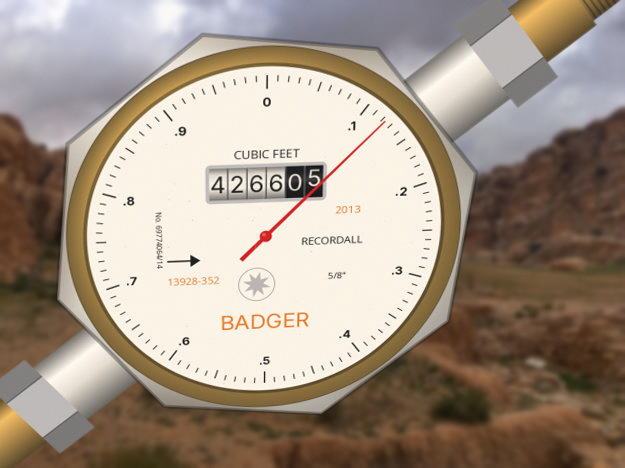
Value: 426605.12 ft³
